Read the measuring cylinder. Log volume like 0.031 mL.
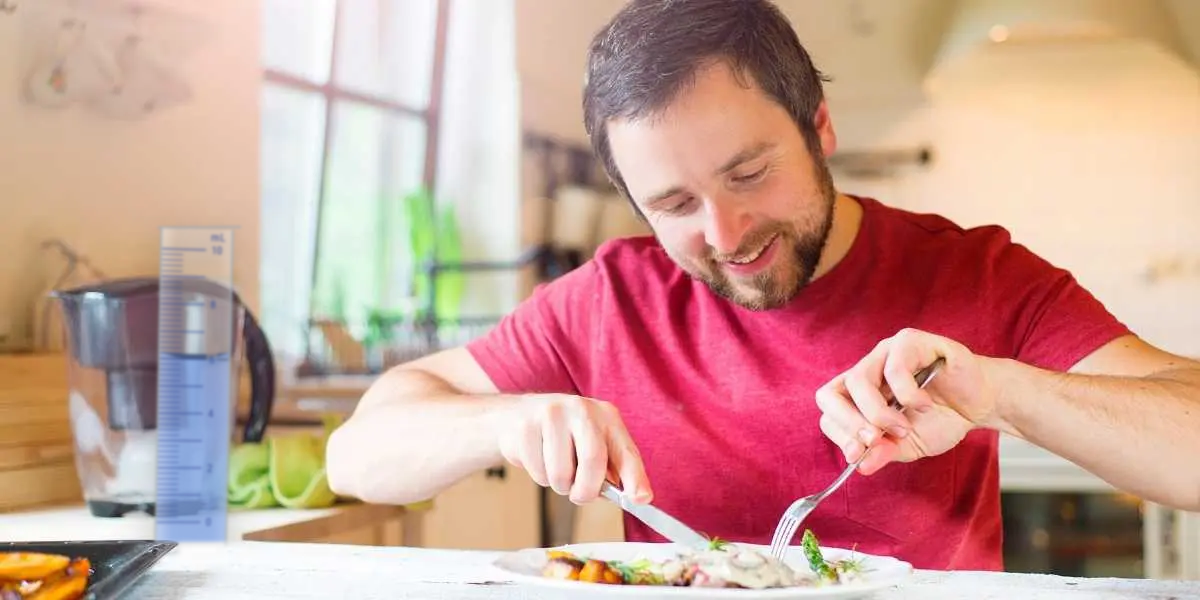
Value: 6 mL
